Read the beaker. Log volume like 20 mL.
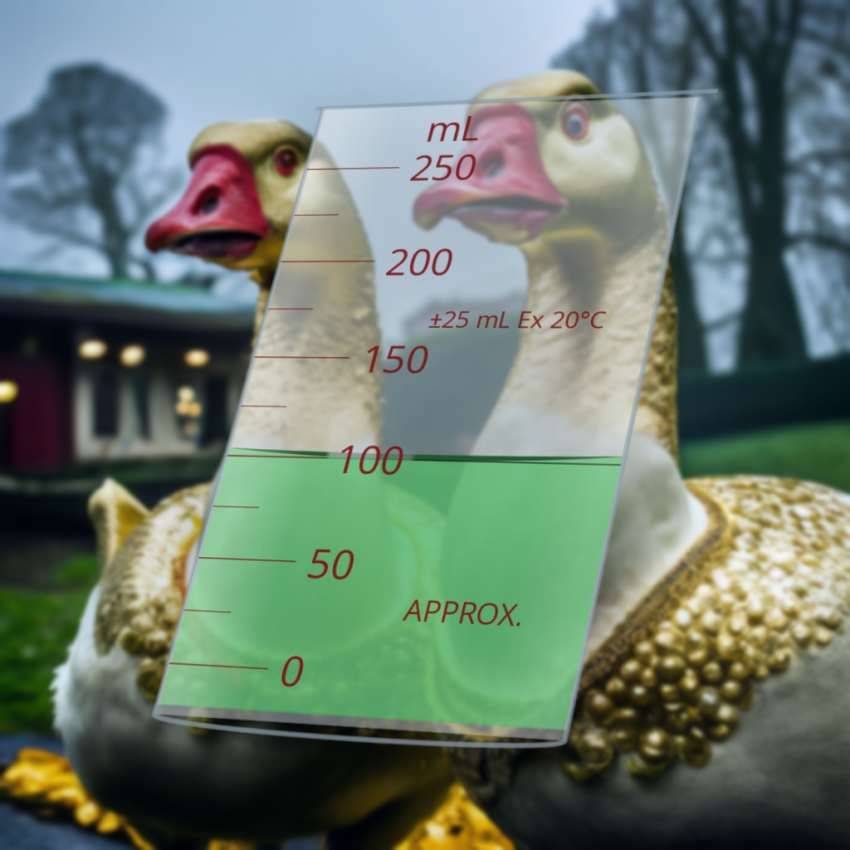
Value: 100 mL
